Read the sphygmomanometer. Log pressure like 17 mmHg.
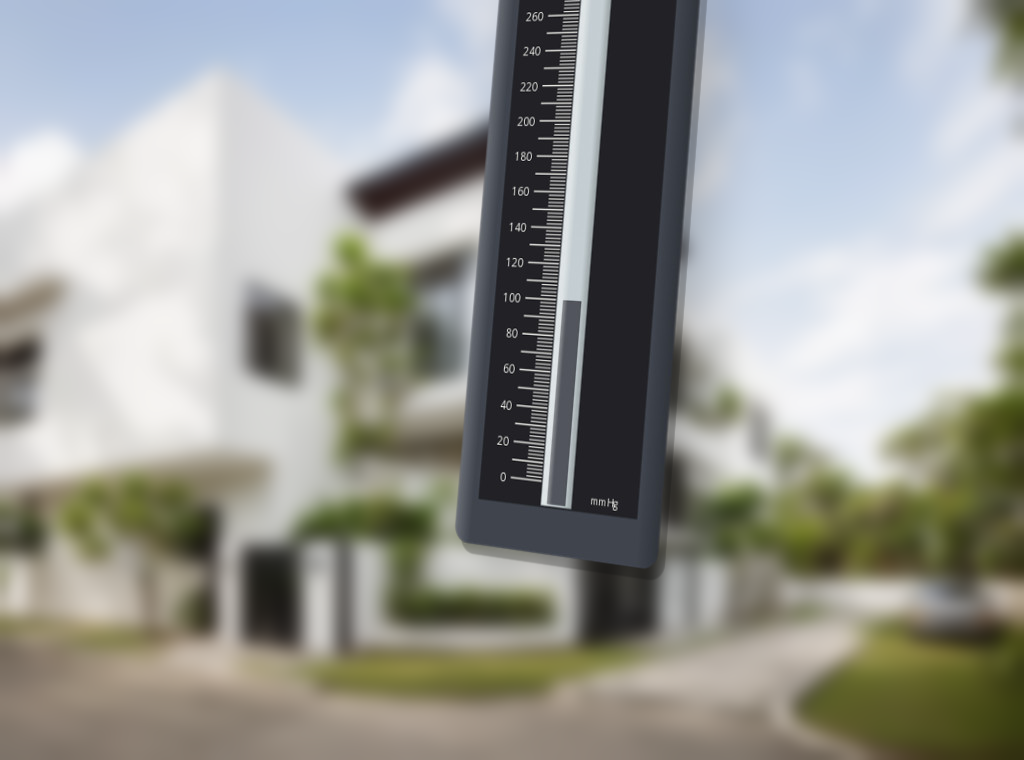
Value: 100 mmHg
